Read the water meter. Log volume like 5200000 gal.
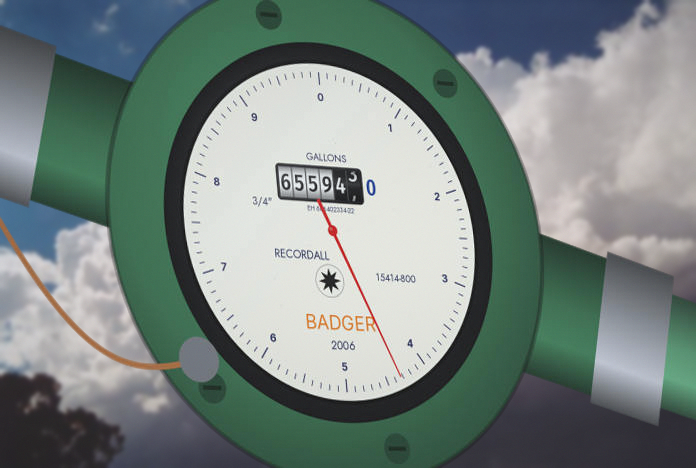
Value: 6559434.3 gal
